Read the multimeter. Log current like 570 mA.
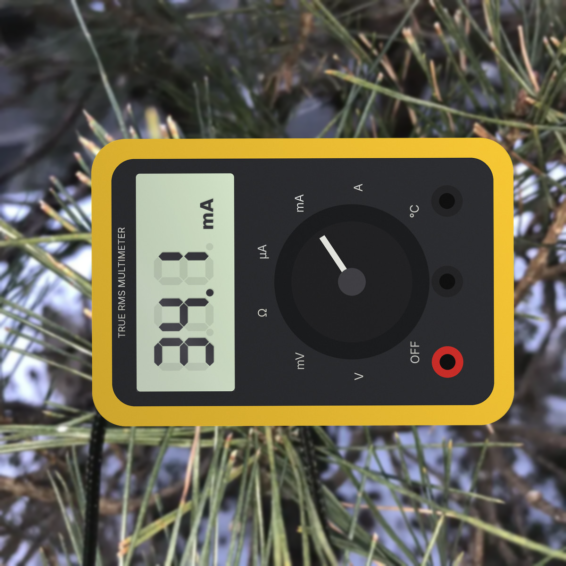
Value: 34.1 mA
